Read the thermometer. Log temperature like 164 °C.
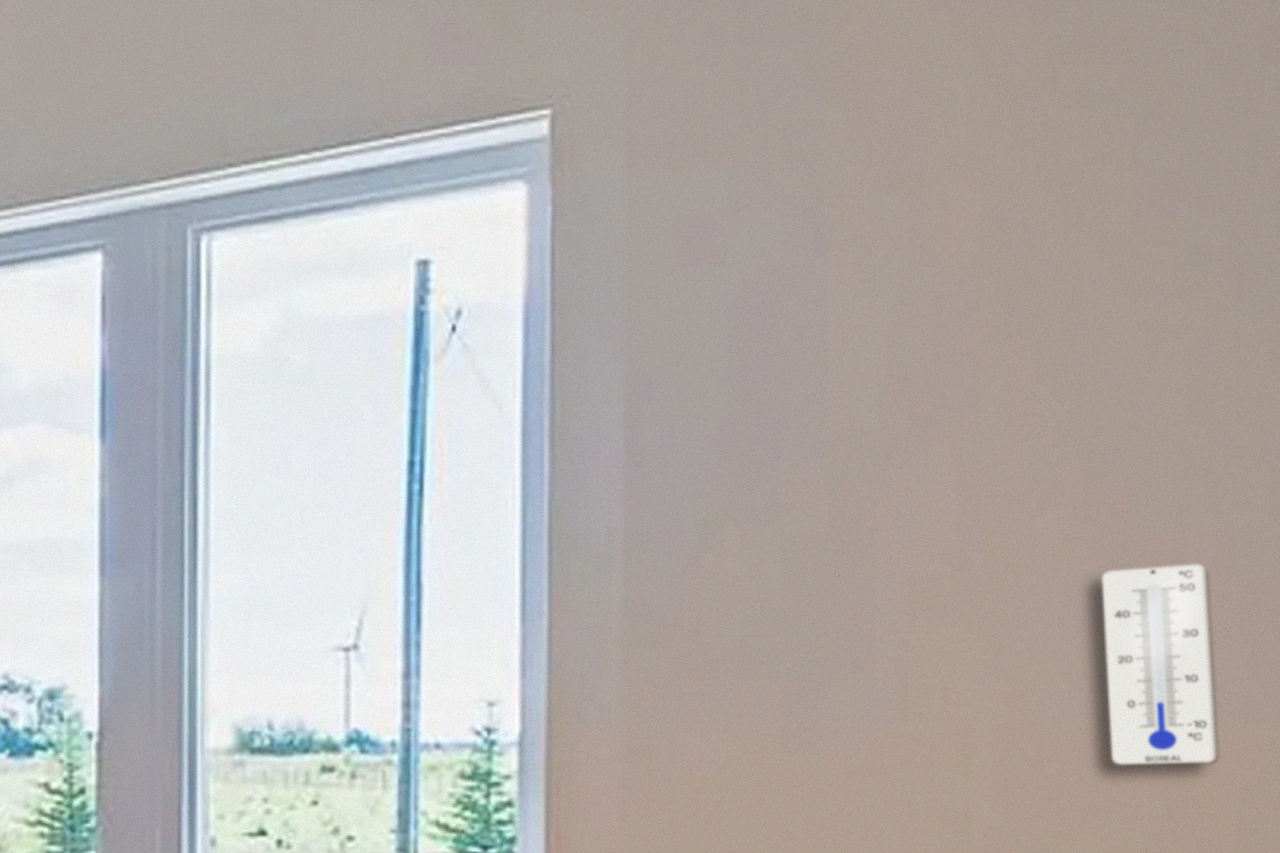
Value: 0 °C
